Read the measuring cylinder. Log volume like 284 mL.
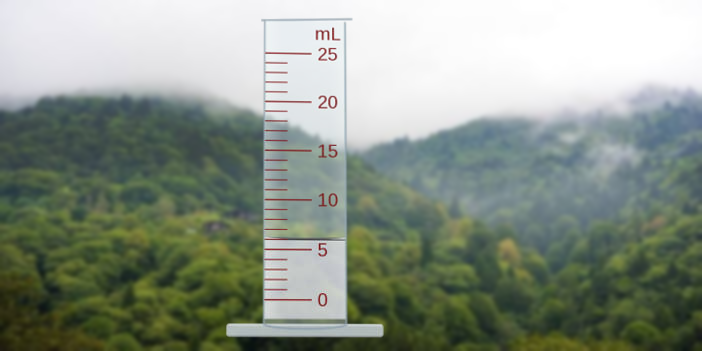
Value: 6 mL
